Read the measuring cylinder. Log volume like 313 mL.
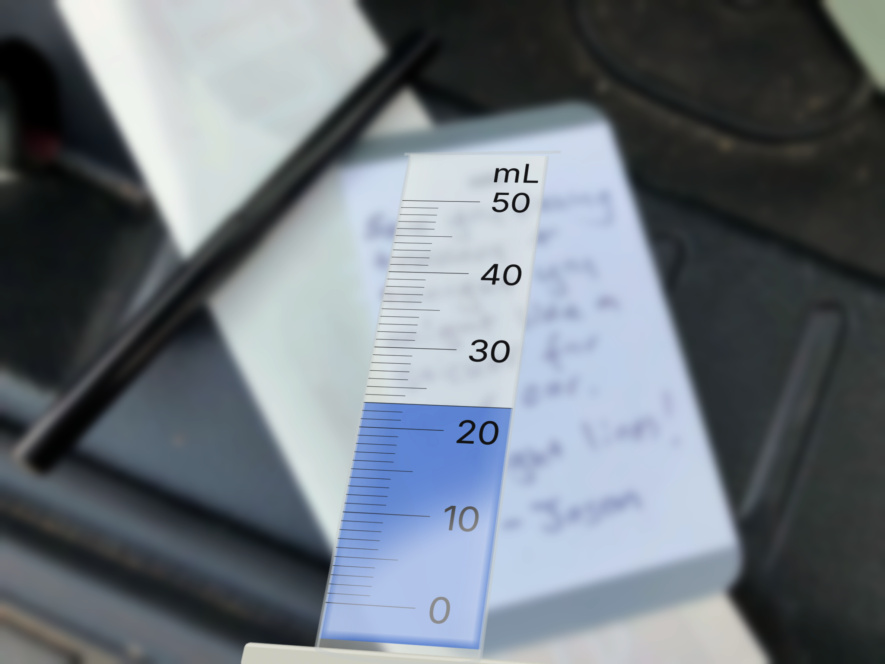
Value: 23 mL
